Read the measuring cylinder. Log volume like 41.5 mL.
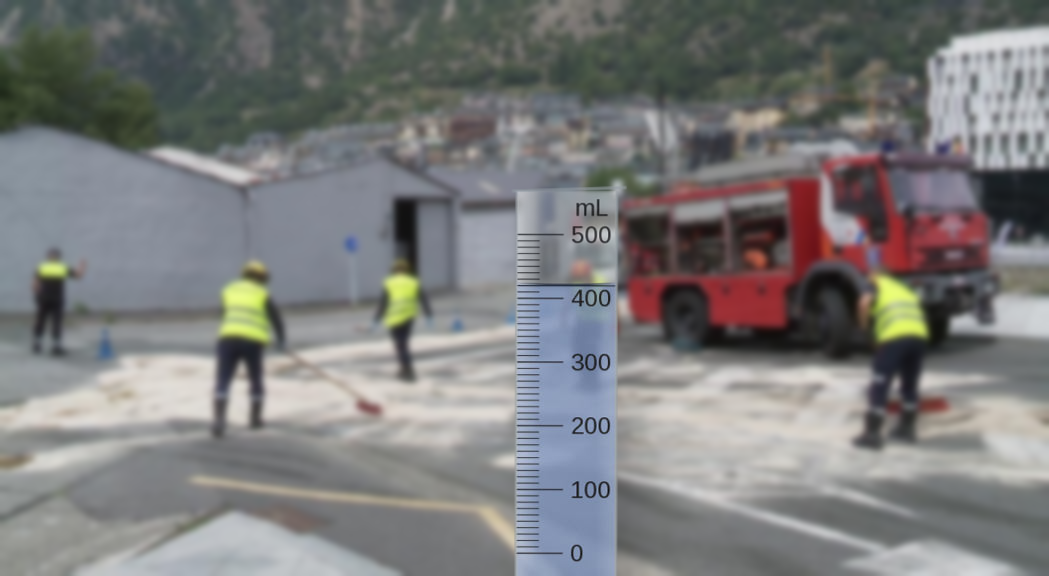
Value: 420 mL
